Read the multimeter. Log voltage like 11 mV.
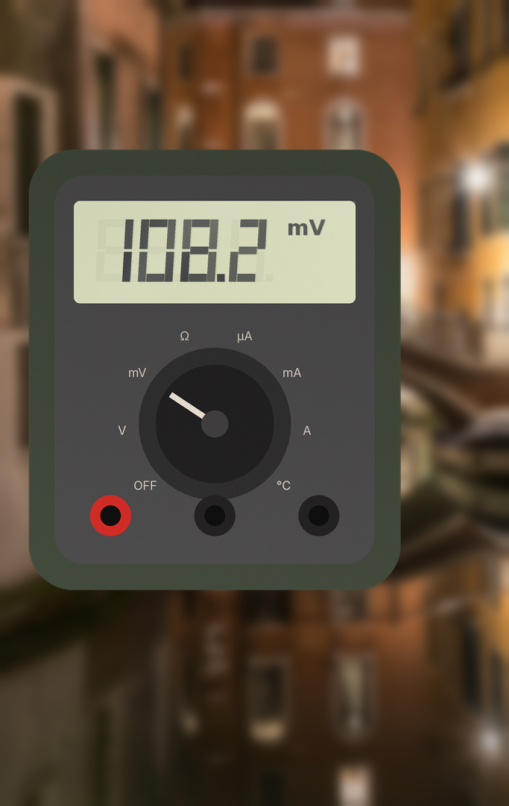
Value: 108.2 mV
